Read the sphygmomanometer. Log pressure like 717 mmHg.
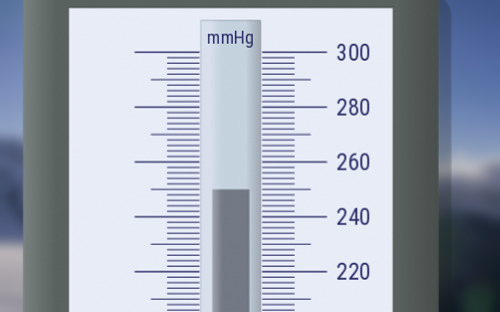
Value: 250 mmHg
